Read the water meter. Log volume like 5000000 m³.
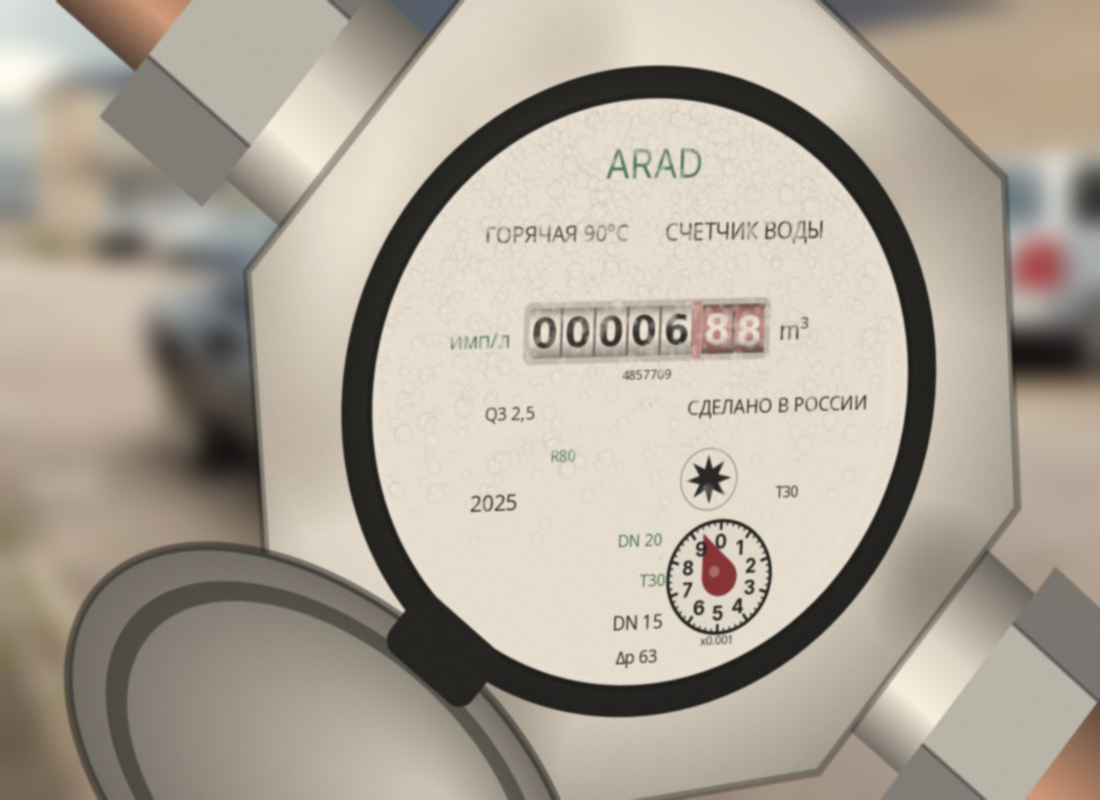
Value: 6.879 m³
